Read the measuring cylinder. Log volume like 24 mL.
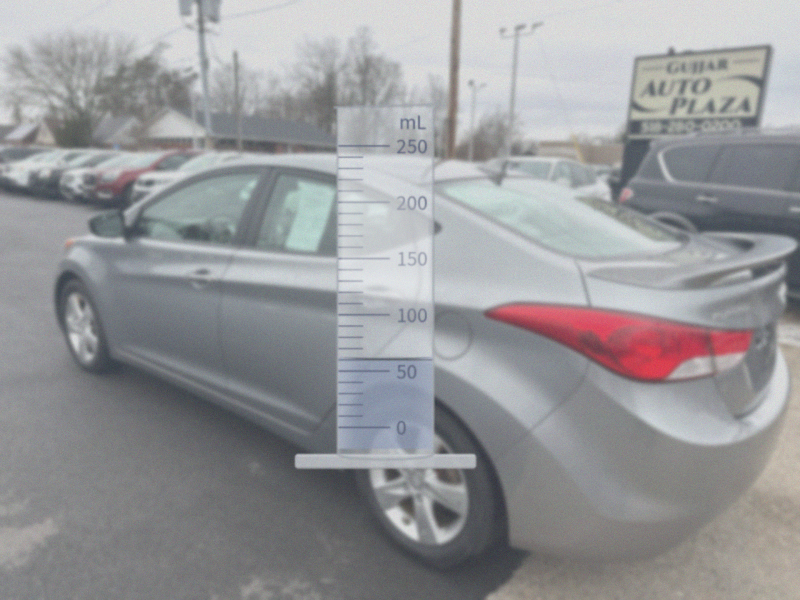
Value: 60 mL
